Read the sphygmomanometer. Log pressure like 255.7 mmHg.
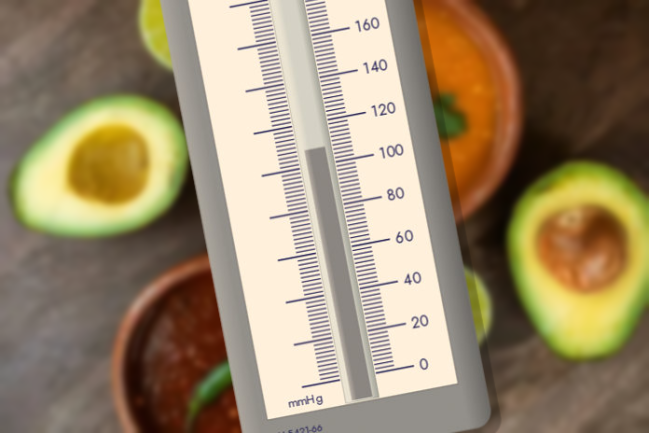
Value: 108 mmHg
